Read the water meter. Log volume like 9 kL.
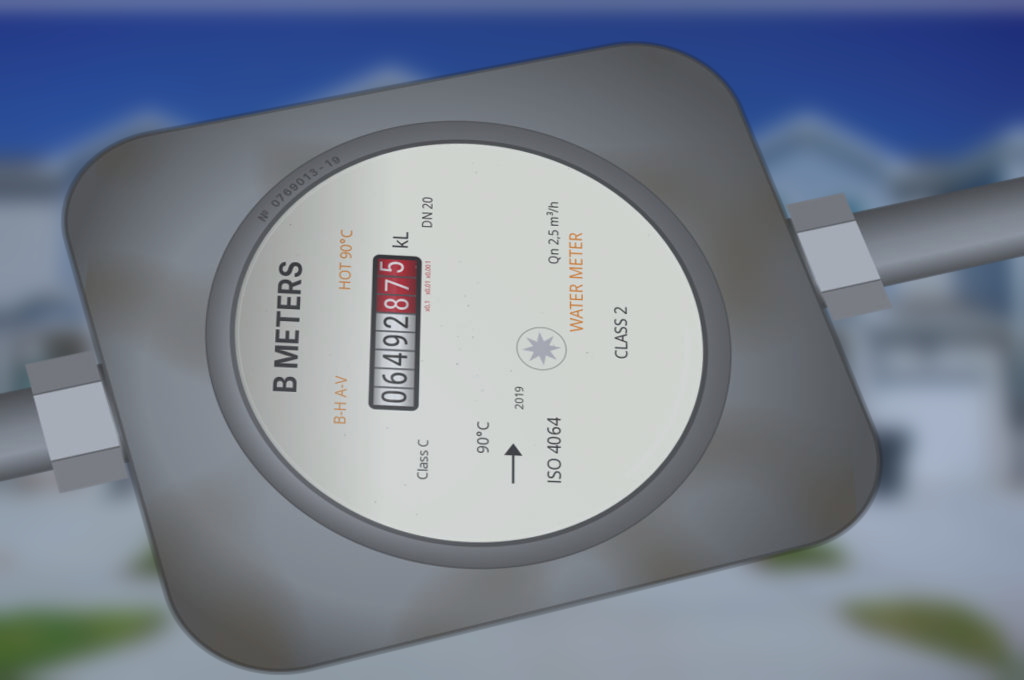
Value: 6492.875 kL
